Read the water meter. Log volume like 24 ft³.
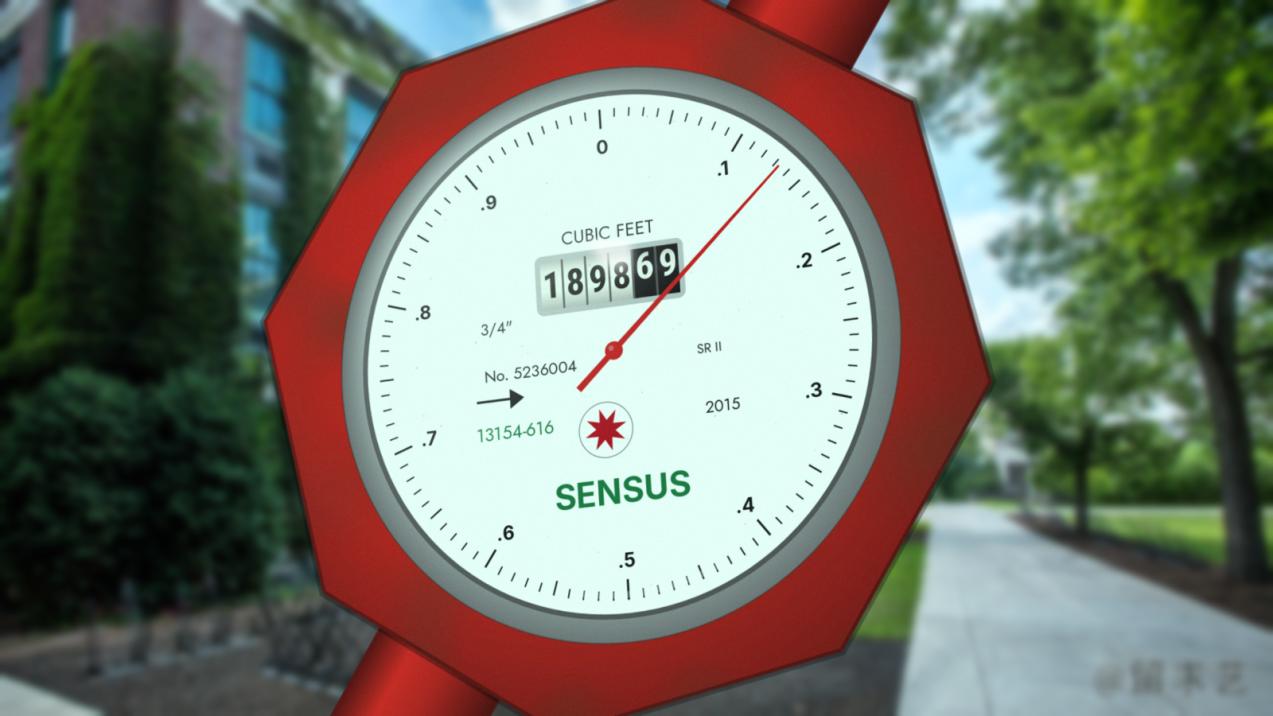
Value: 189869.13 ft³
